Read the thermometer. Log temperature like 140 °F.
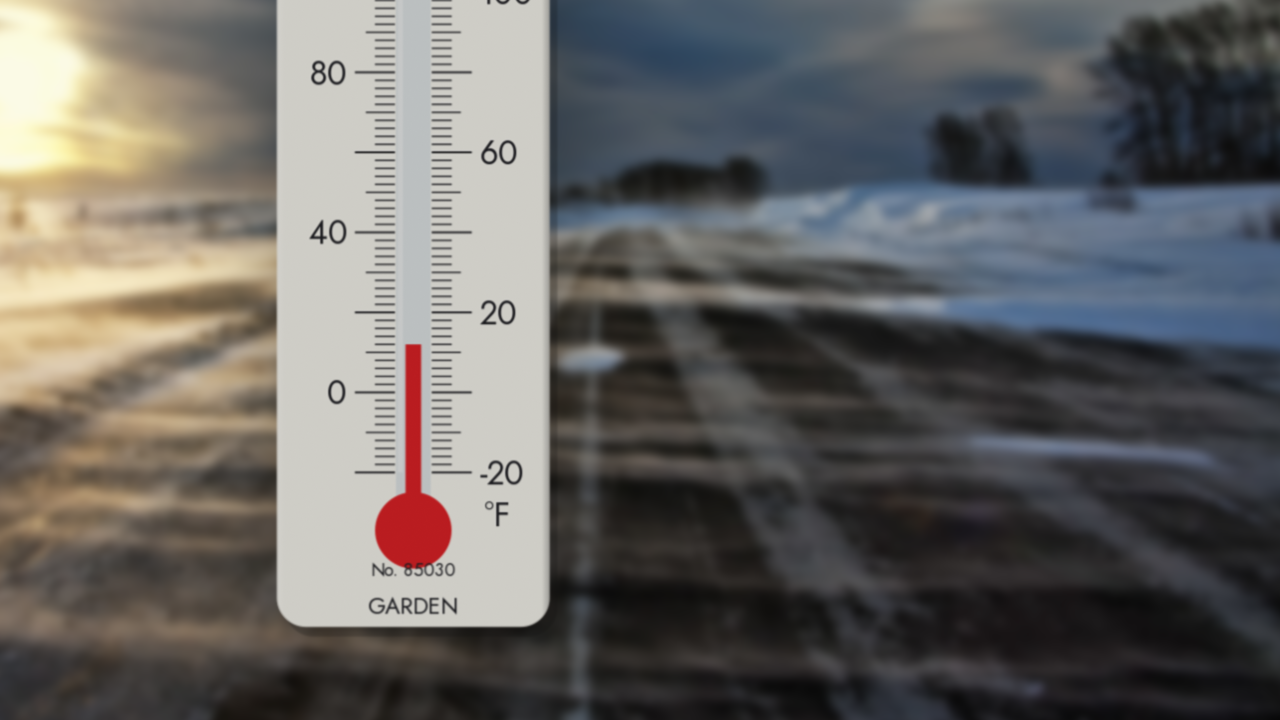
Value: 12 °F
